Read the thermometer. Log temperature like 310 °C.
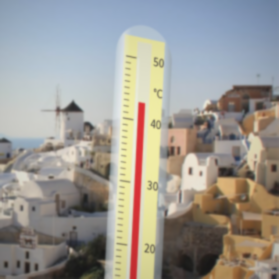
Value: 43 °C
